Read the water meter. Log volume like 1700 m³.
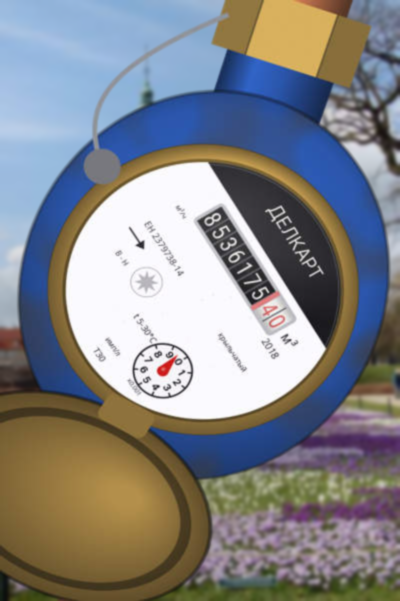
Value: 8536175.399 m³
